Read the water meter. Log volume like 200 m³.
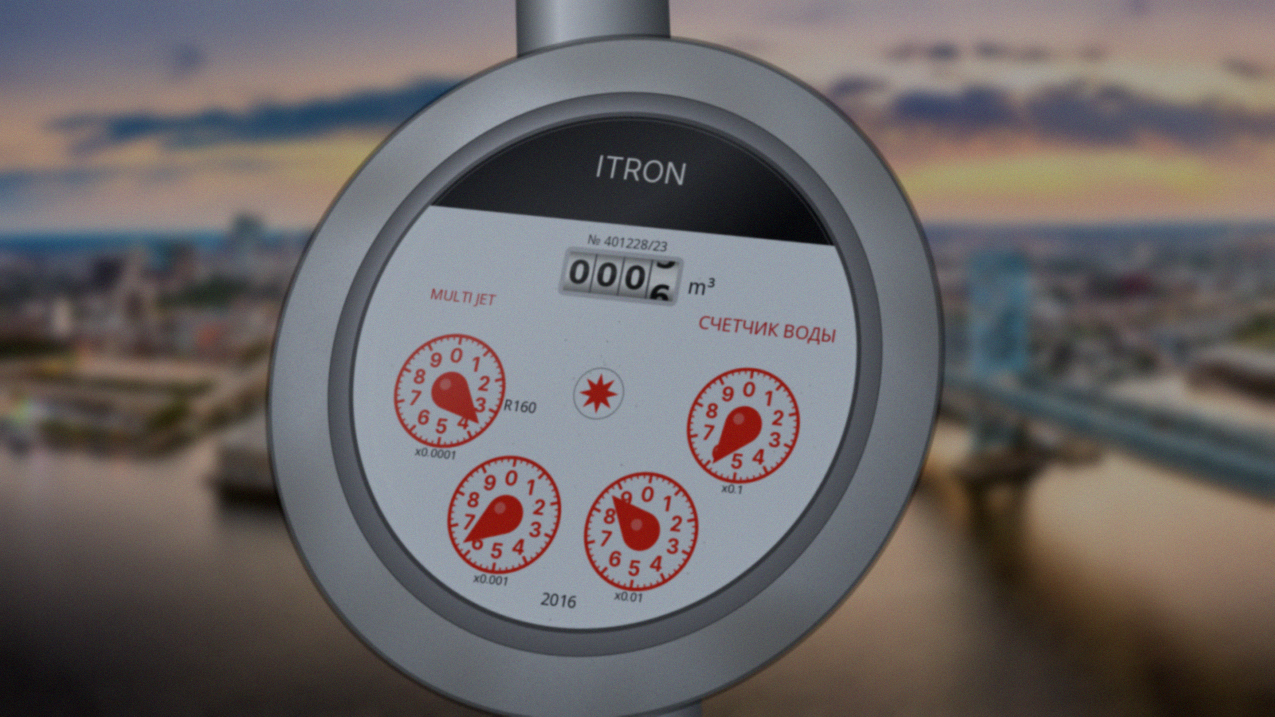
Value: 5.5863 m³
